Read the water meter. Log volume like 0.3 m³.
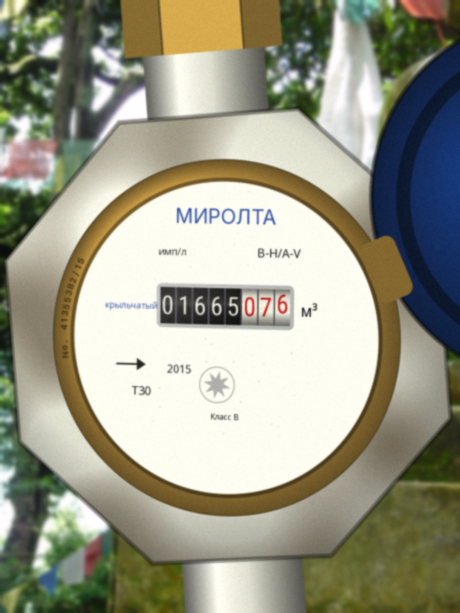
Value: 1665.076 m³
